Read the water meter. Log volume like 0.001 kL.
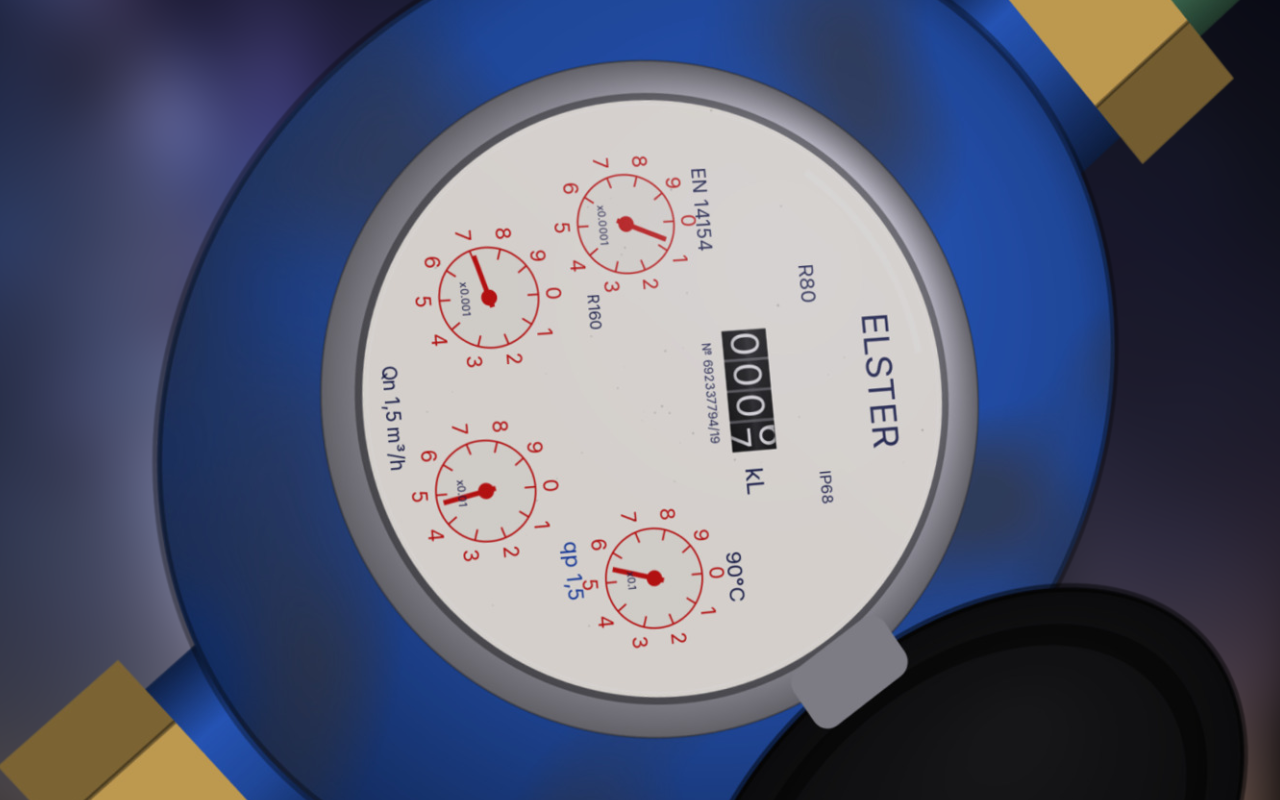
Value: 6.5470 kL
